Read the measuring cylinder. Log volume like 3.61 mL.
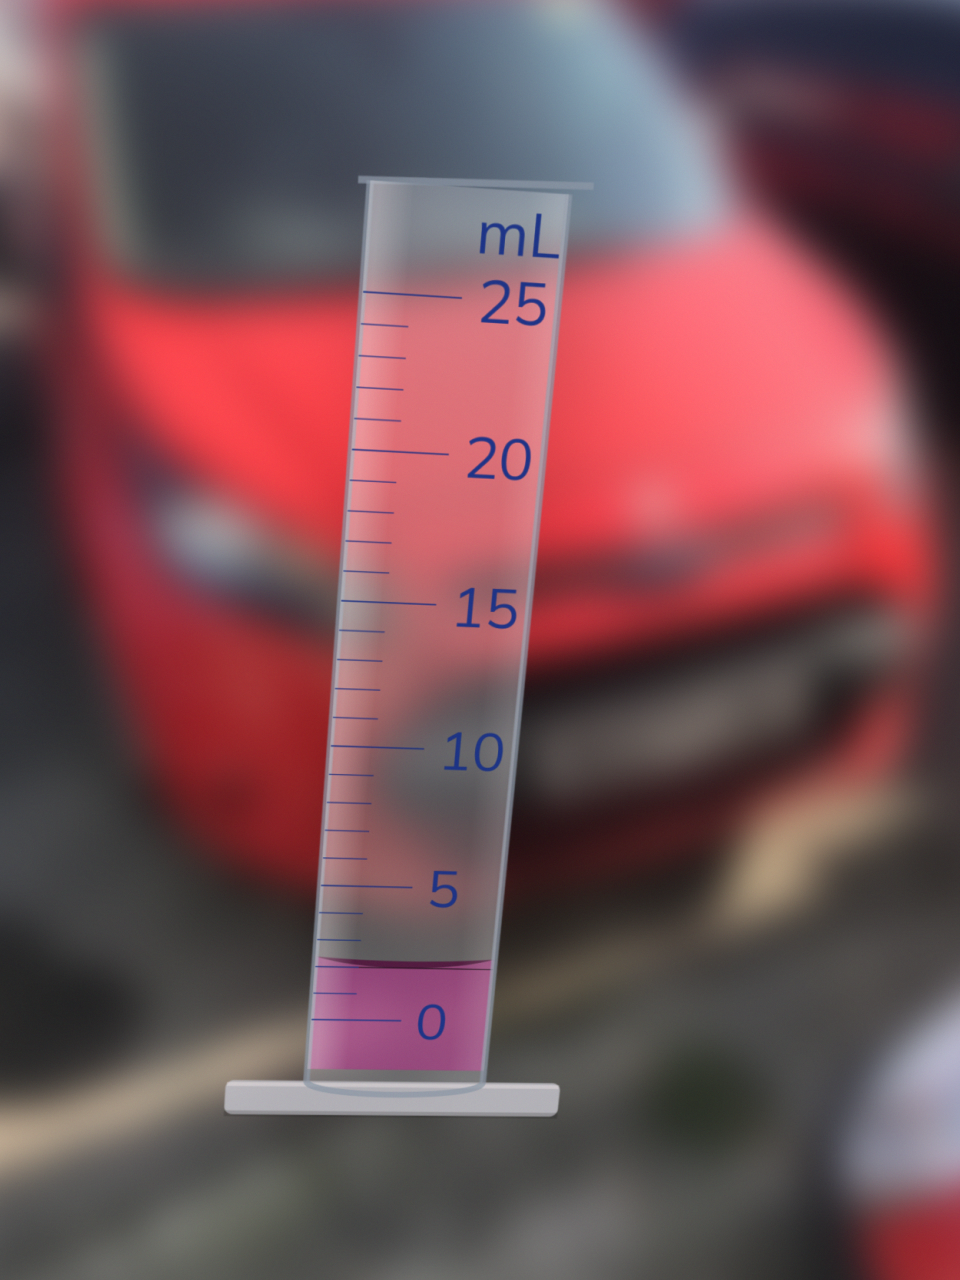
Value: 2 mL
